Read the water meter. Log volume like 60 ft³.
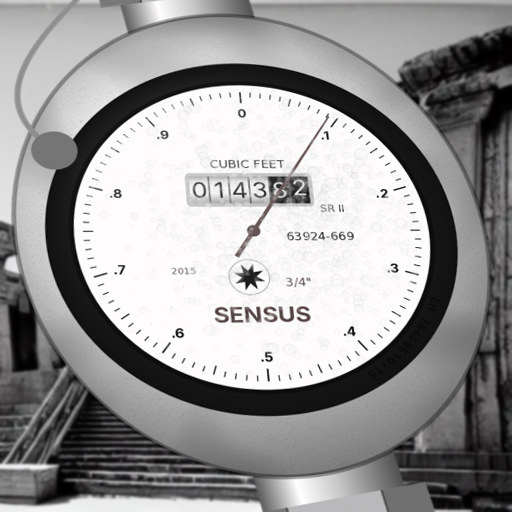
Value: 14382.09 ft³
